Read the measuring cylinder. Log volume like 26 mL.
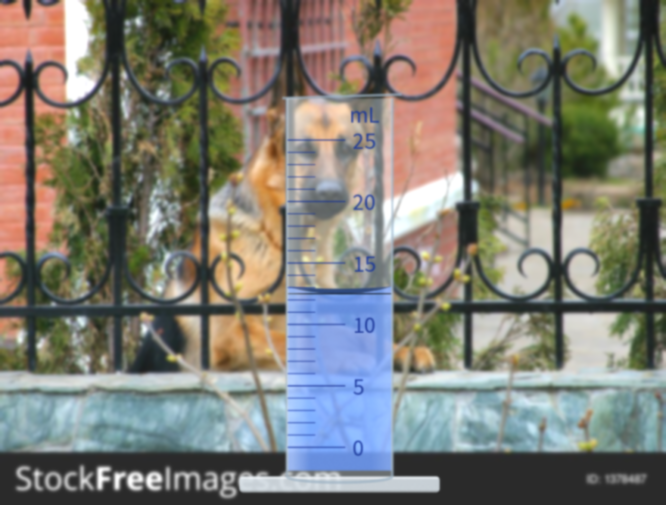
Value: 12.5 mL
